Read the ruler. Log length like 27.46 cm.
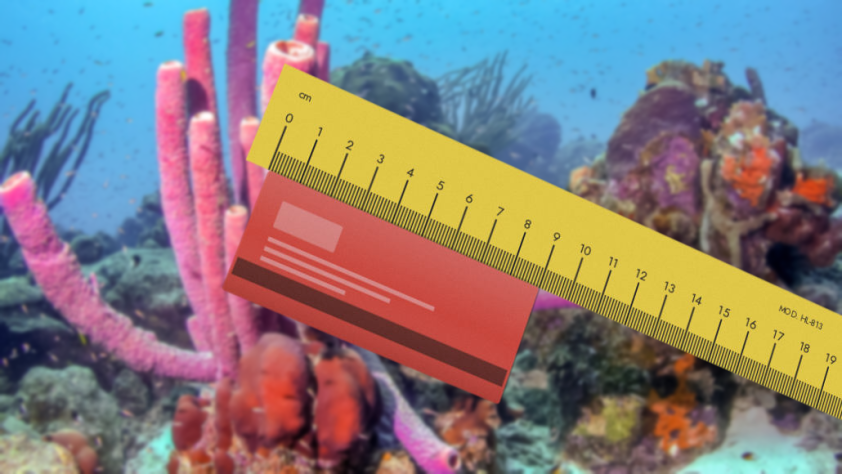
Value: 9 cm
